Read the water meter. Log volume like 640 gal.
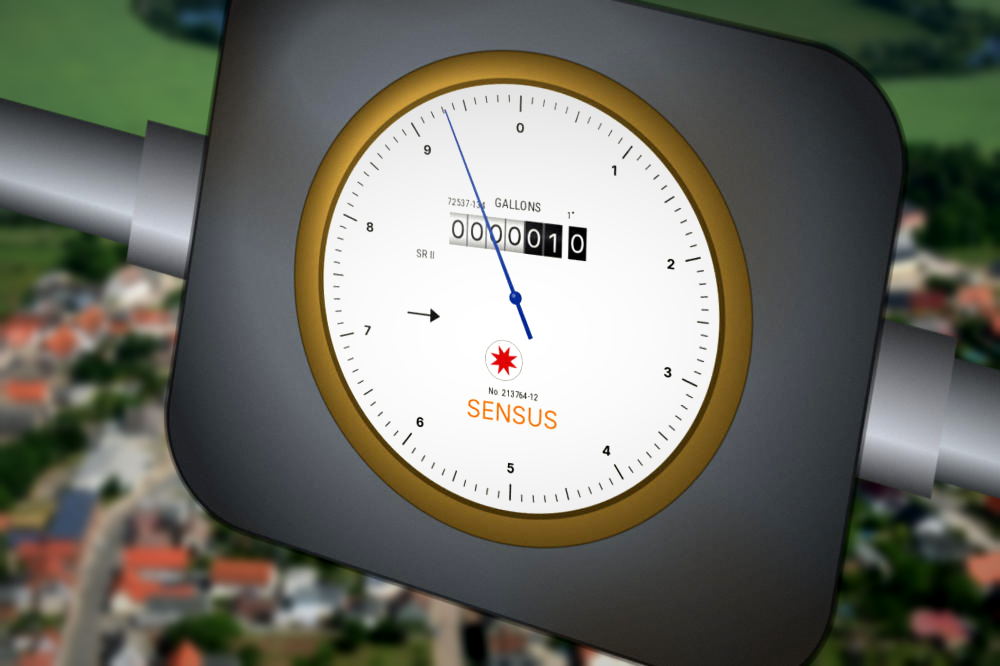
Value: 9.3 gal
